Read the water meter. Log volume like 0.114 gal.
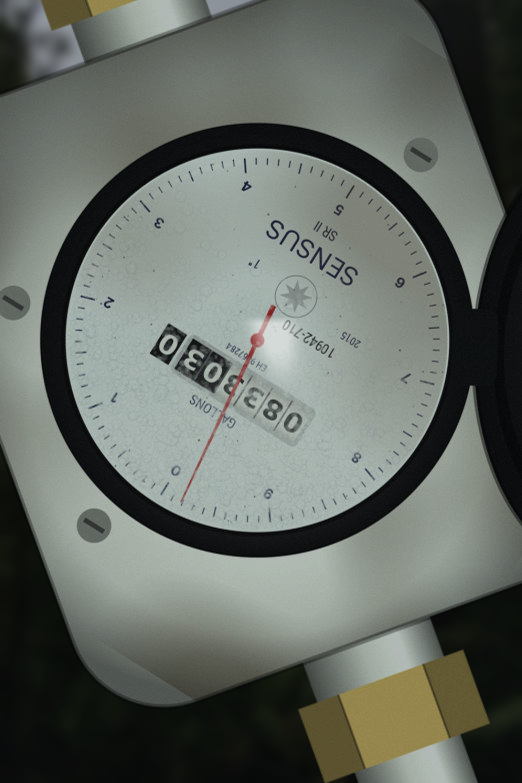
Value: 833029.8 gal
